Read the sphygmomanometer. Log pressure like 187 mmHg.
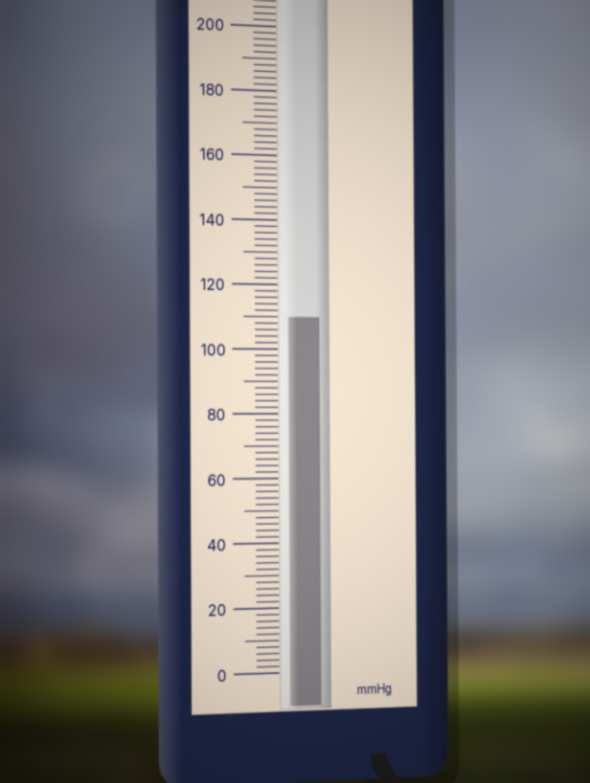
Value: 110 mmHg
